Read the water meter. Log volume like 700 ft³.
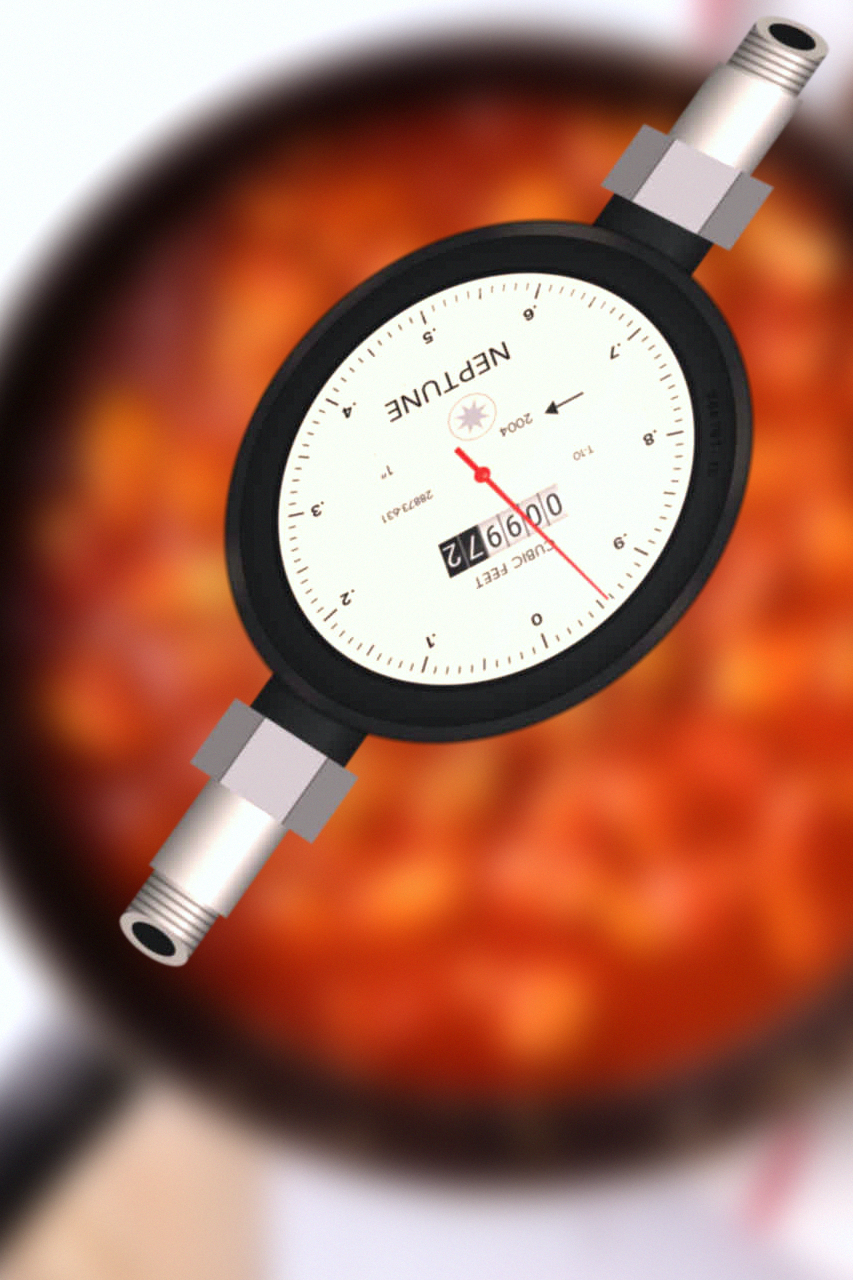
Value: 9971.94 ft³
